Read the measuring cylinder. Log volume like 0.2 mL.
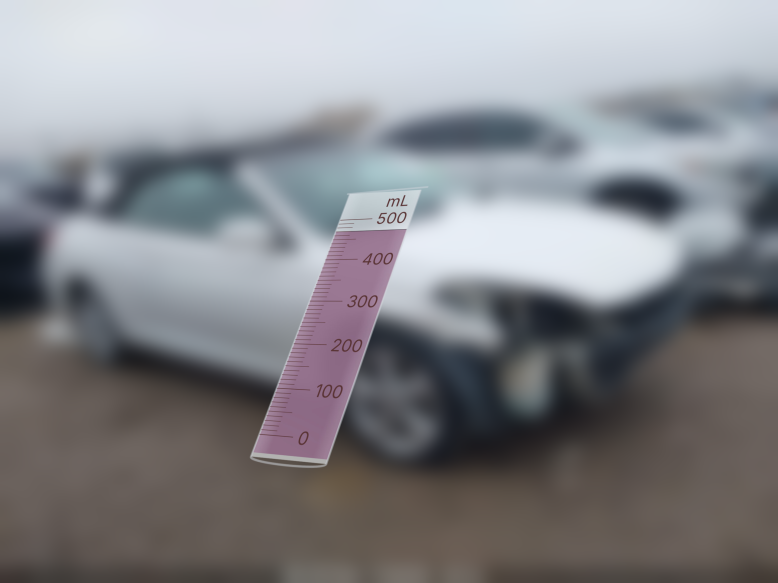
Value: 470 mL
